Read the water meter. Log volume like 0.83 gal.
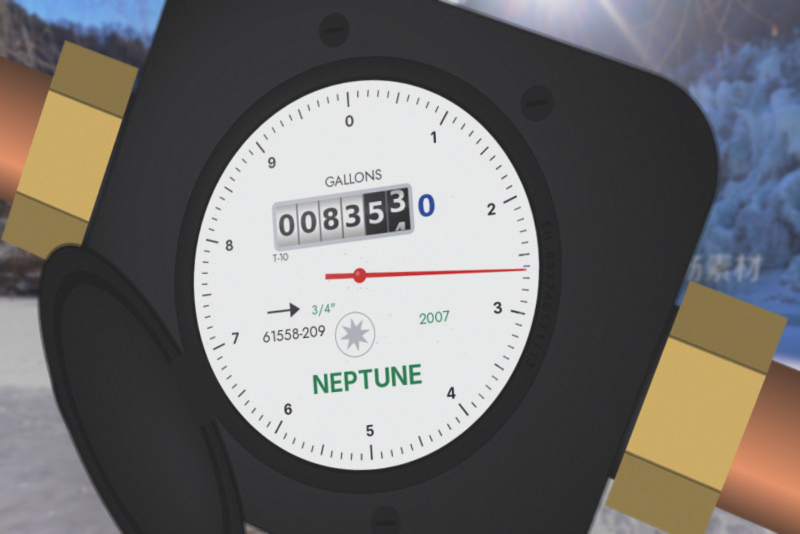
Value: 83532.6 gal
